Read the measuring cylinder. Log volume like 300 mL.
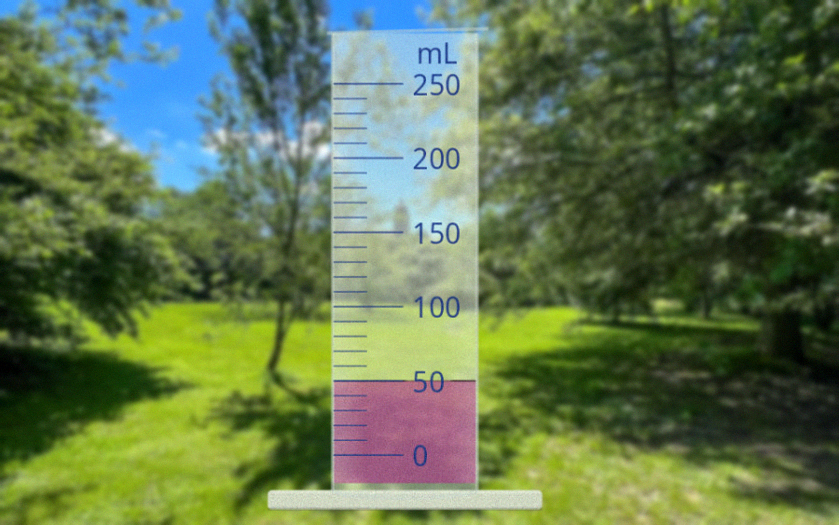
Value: 50 mL
